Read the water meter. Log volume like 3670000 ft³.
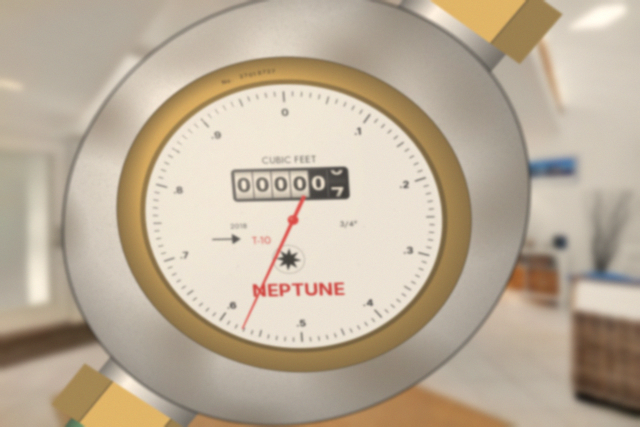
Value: 6.57 ft³
